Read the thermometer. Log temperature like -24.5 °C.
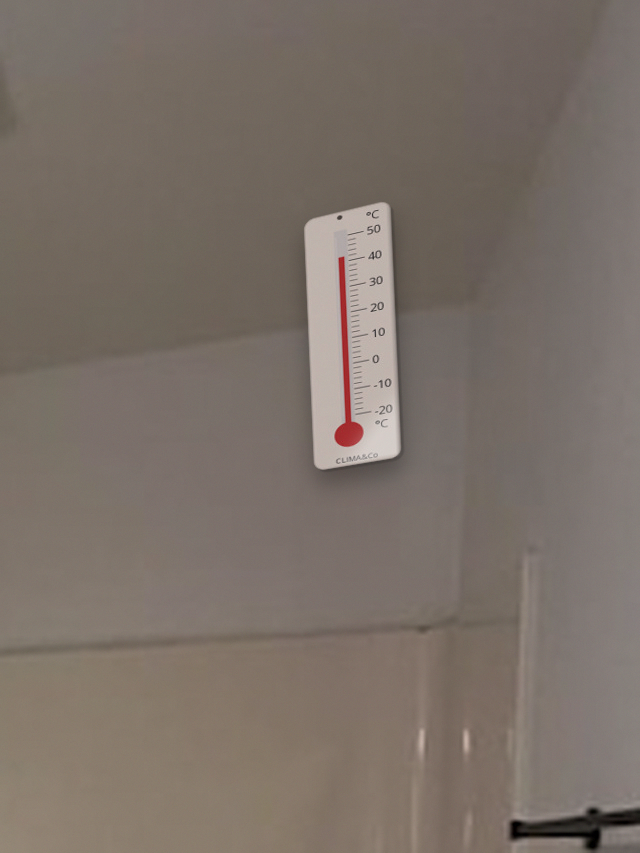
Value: 42 °C
